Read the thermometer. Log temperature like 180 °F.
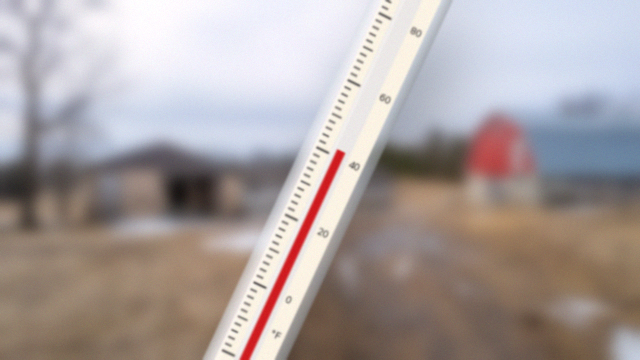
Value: 42 °F
